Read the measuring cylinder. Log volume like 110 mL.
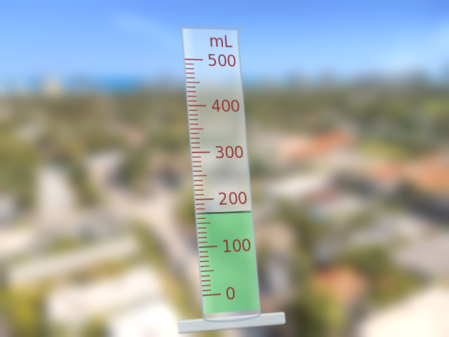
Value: 170 mL
